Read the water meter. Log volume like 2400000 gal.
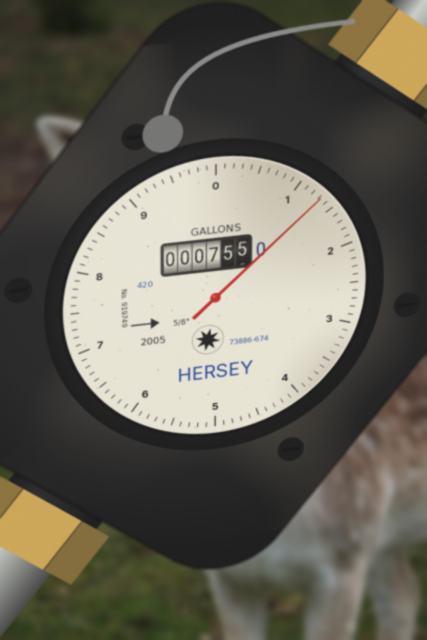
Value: 7551.3 gal
